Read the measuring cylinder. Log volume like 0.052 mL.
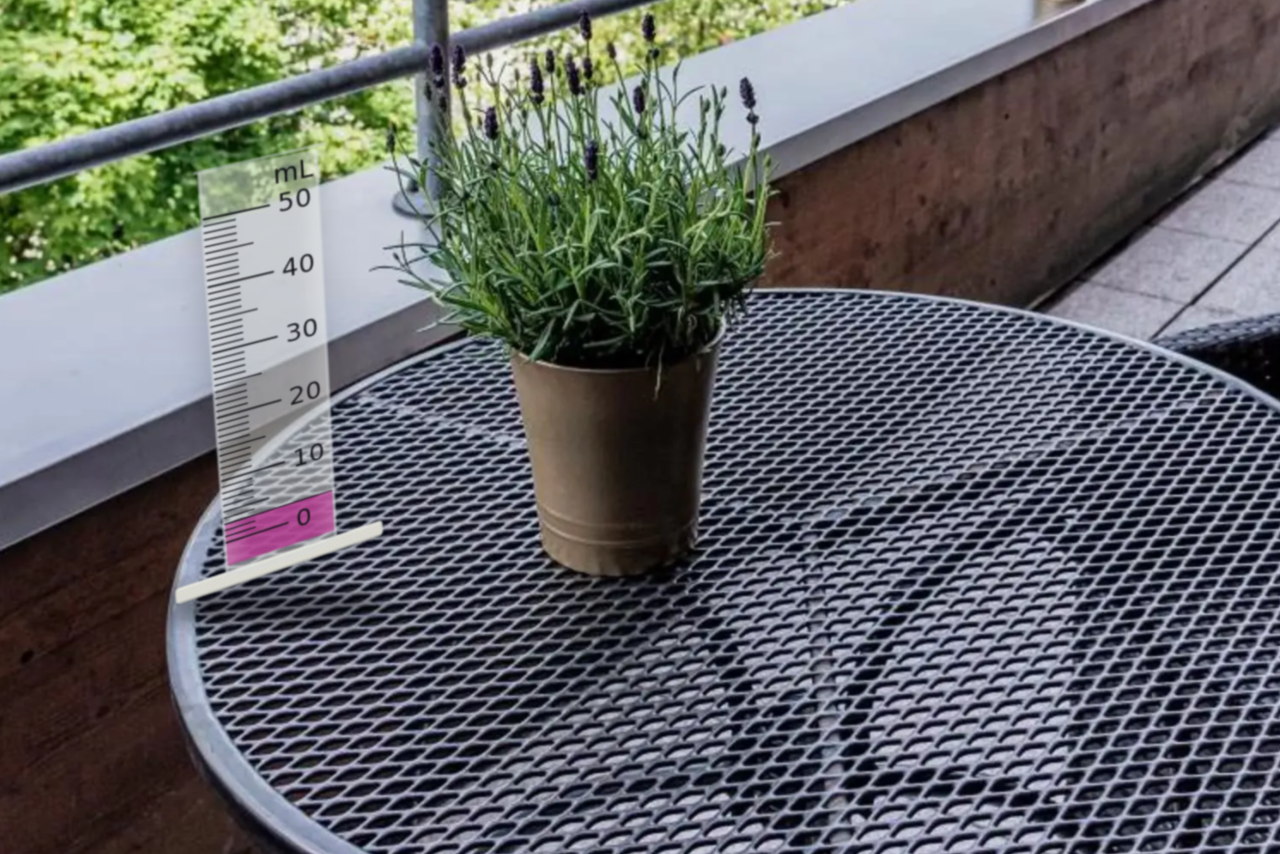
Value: 3 mL
